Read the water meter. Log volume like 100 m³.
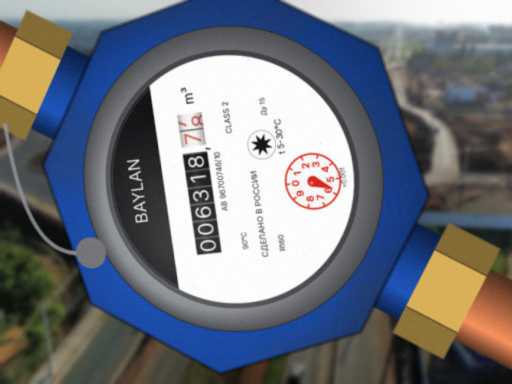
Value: 6318.775 m³
